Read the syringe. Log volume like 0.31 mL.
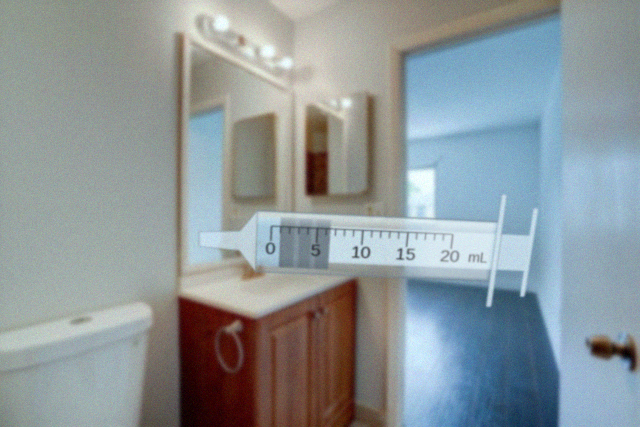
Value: 1 mL
